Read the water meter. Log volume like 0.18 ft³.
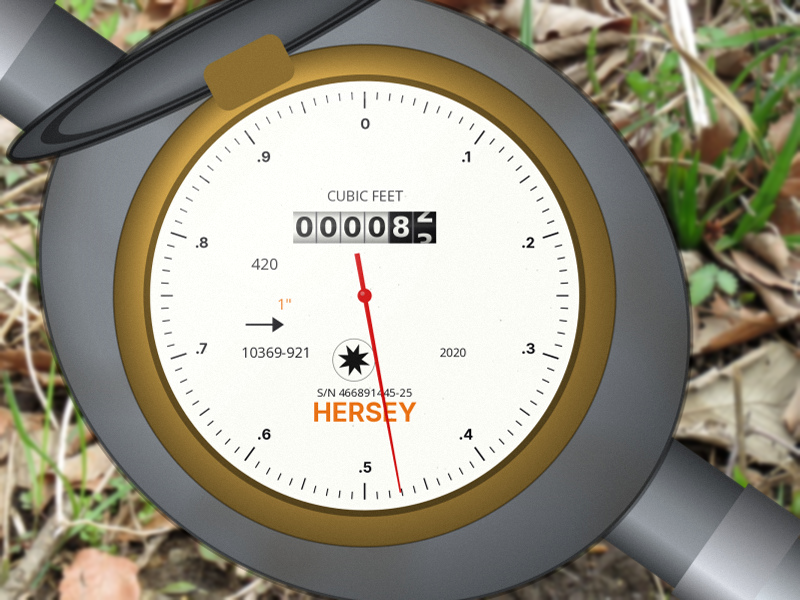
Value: 82.47 ft³
